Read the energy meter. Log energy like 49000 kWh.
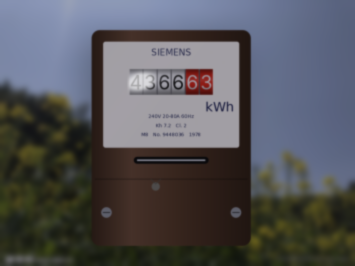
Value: 4366.63 kWh
